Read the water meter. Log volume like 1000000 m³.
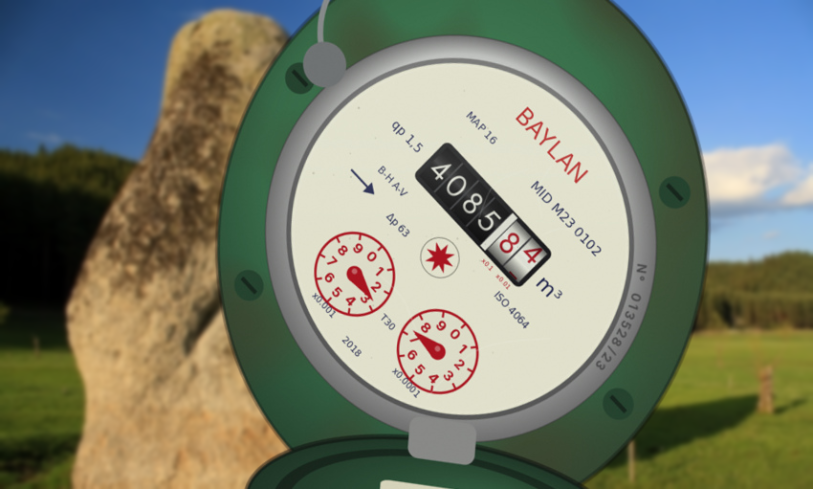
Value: 4085.8427 m³
